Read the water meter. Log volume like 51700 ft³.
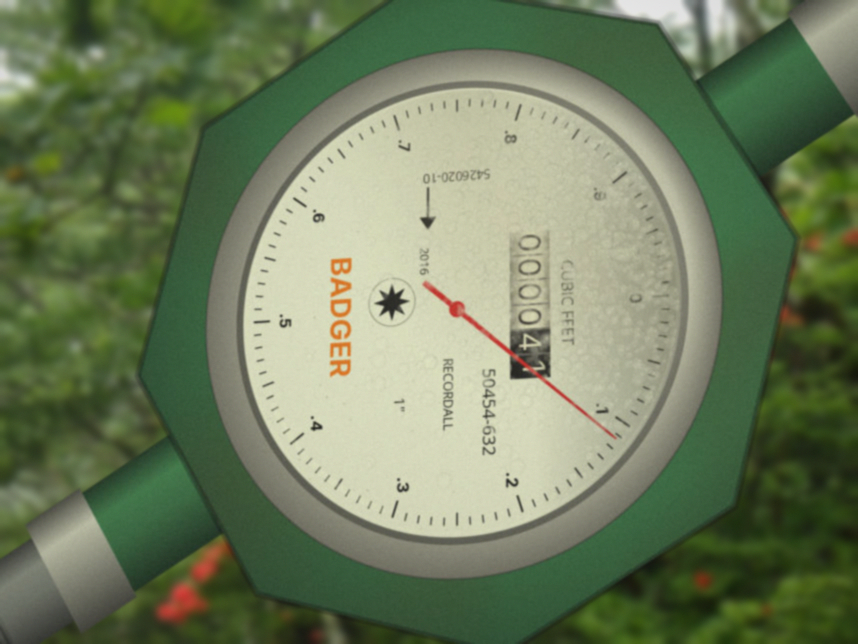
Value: 41.11 ft³
